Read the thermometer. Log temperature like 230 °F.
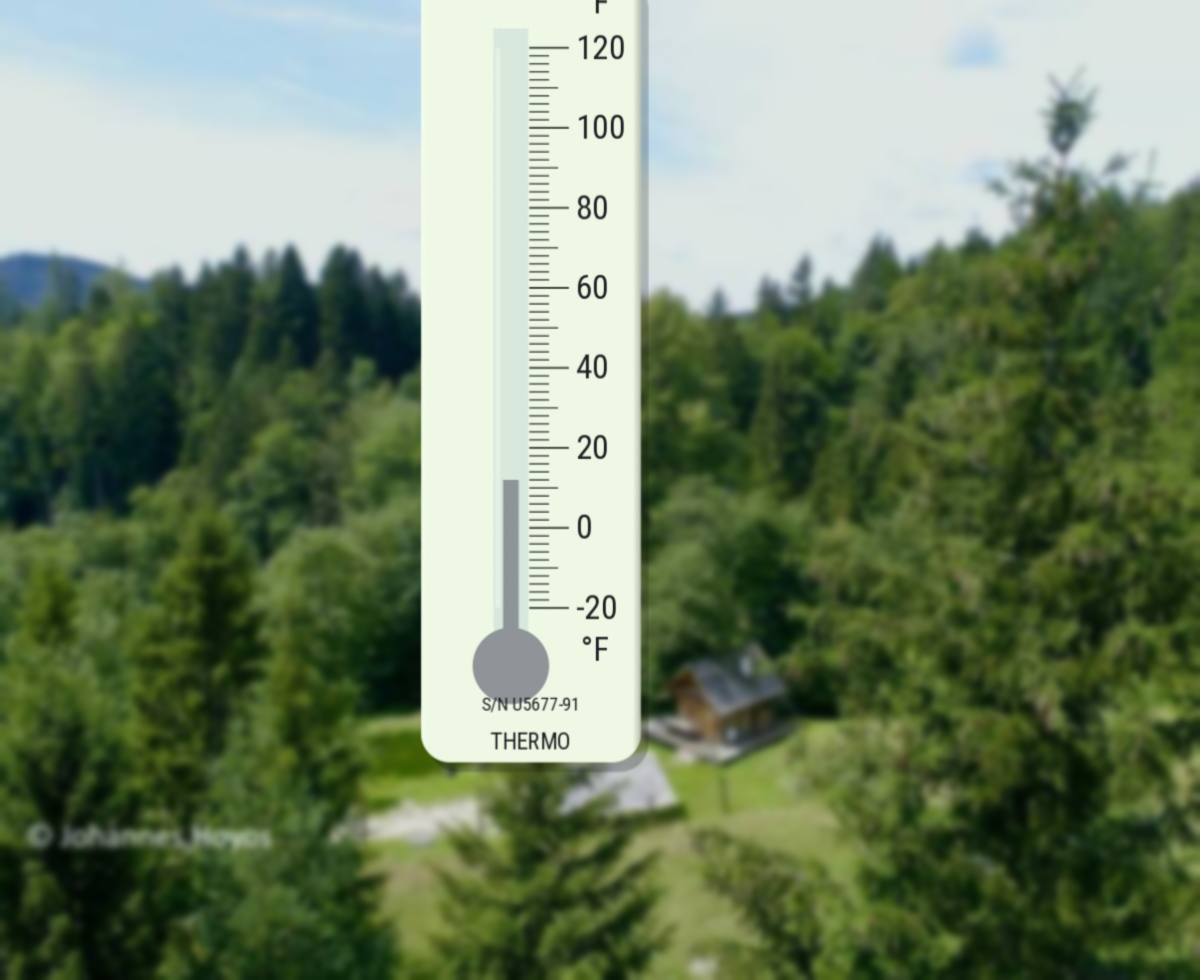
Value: 12 °F
